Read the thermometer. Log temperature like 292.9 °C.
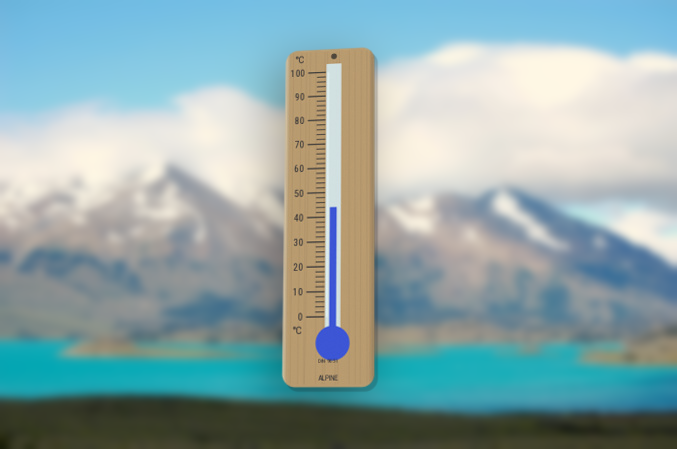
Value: 44 °C
